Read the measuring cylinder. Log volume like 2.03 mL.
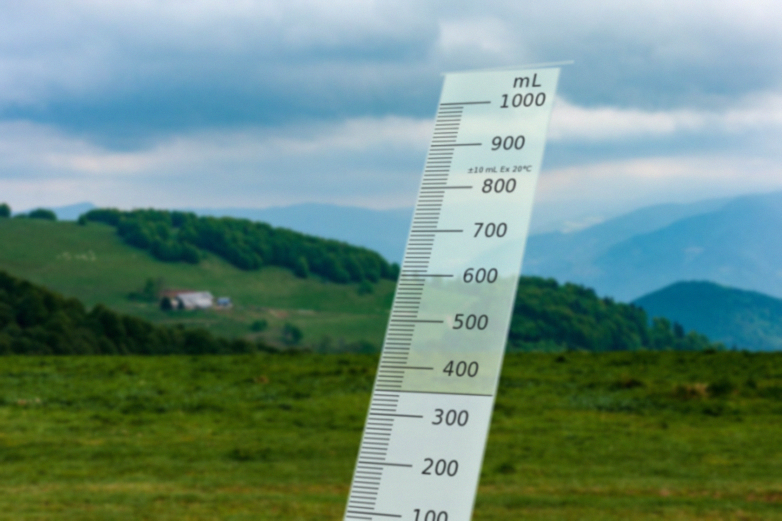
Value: 350 mL
